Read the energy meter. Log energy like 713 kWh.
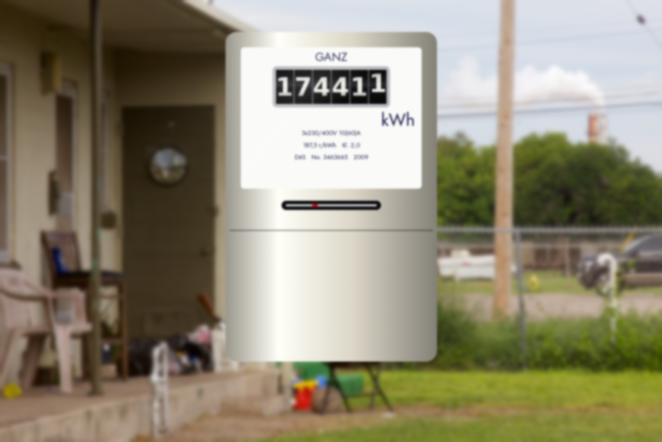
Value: 174411 kWh
